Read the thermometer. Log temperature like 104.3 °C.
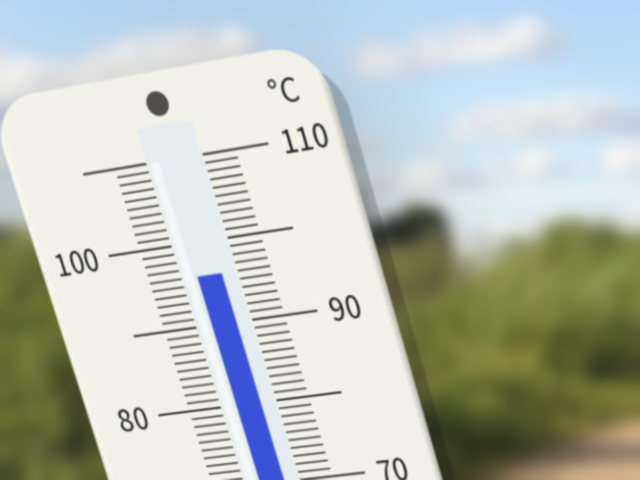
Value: 96 °C
